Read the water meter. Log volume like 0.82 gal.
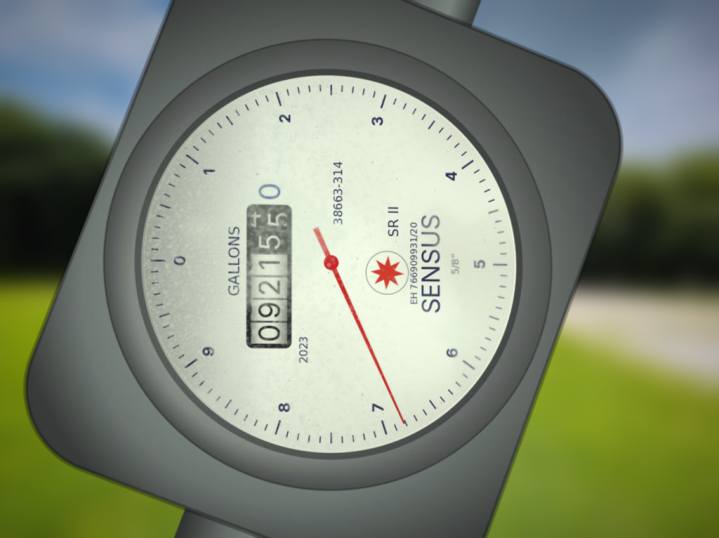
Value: 921546.8 gal
